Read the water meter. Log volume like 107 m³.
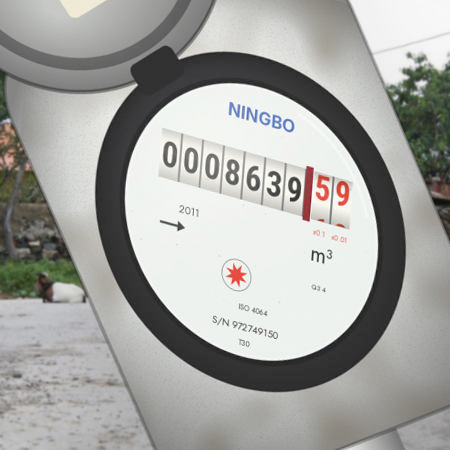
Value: 8639.59 m³
